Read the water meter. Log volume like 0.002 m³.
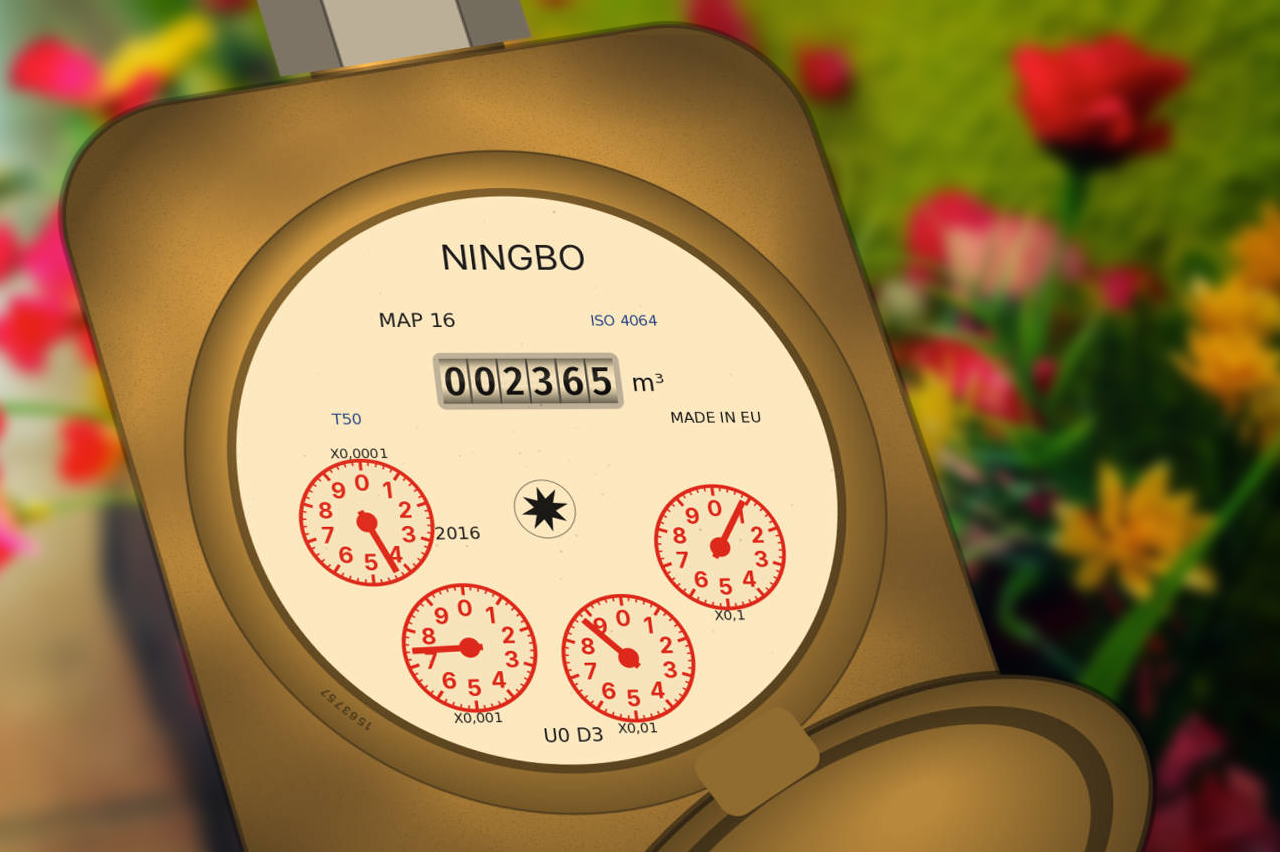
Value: 2365.0874 m³
